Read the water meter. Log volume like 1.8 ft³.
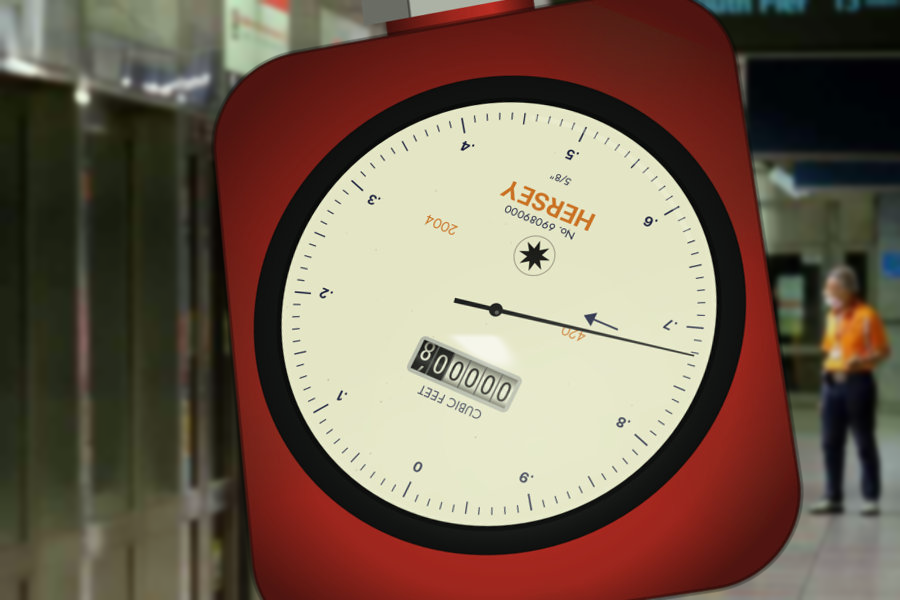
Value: 7.72 ft³
